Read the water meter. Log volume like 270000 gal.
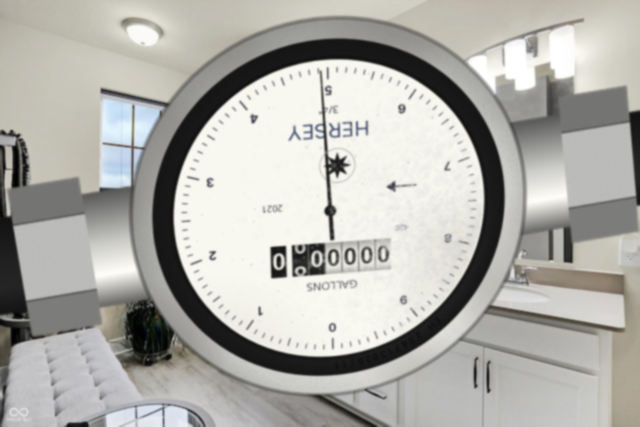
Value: 84.9 gal
